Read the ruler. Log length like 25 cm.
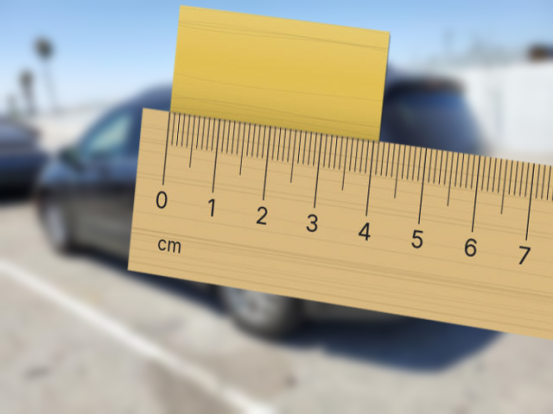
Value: 4.1 cm
